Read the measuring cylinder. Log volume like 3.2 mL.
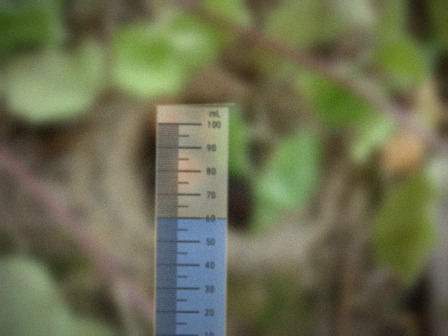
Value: 60 mL
